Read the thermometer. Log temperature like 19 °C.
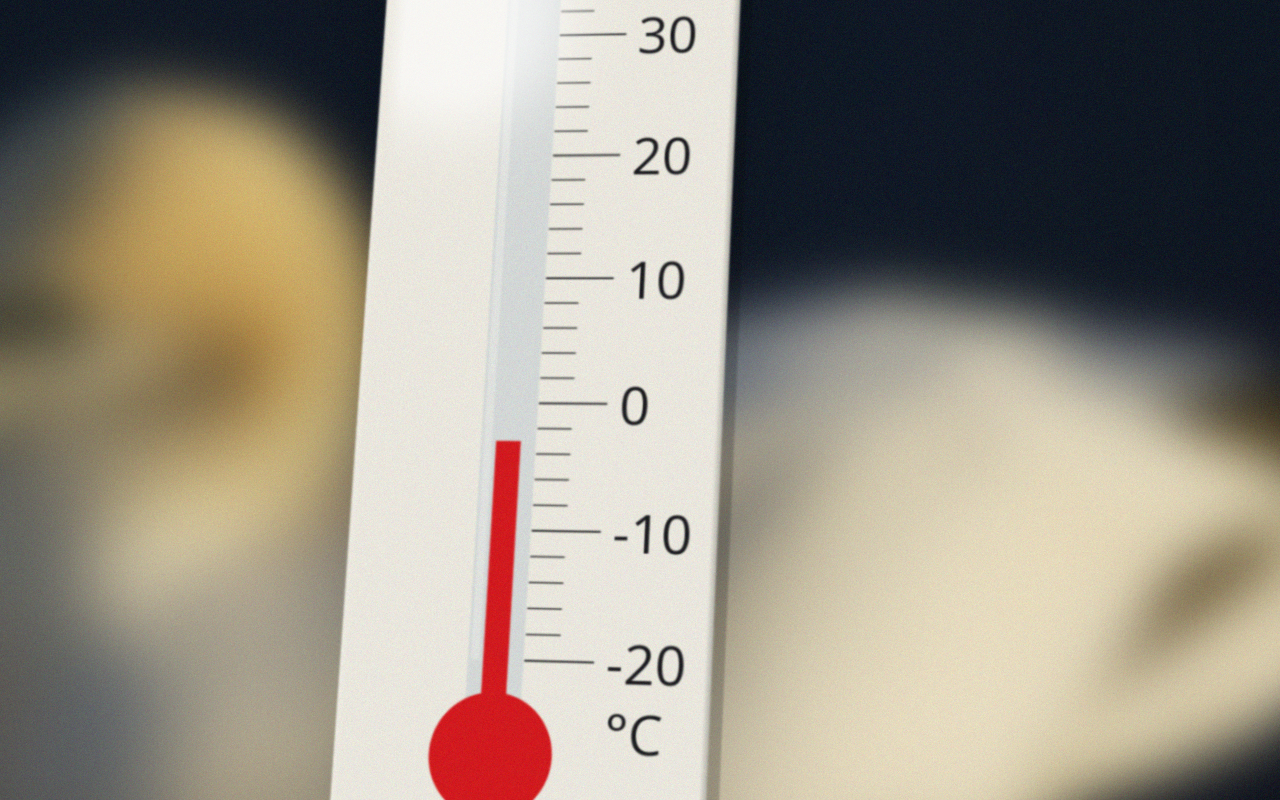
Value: -3 °C
